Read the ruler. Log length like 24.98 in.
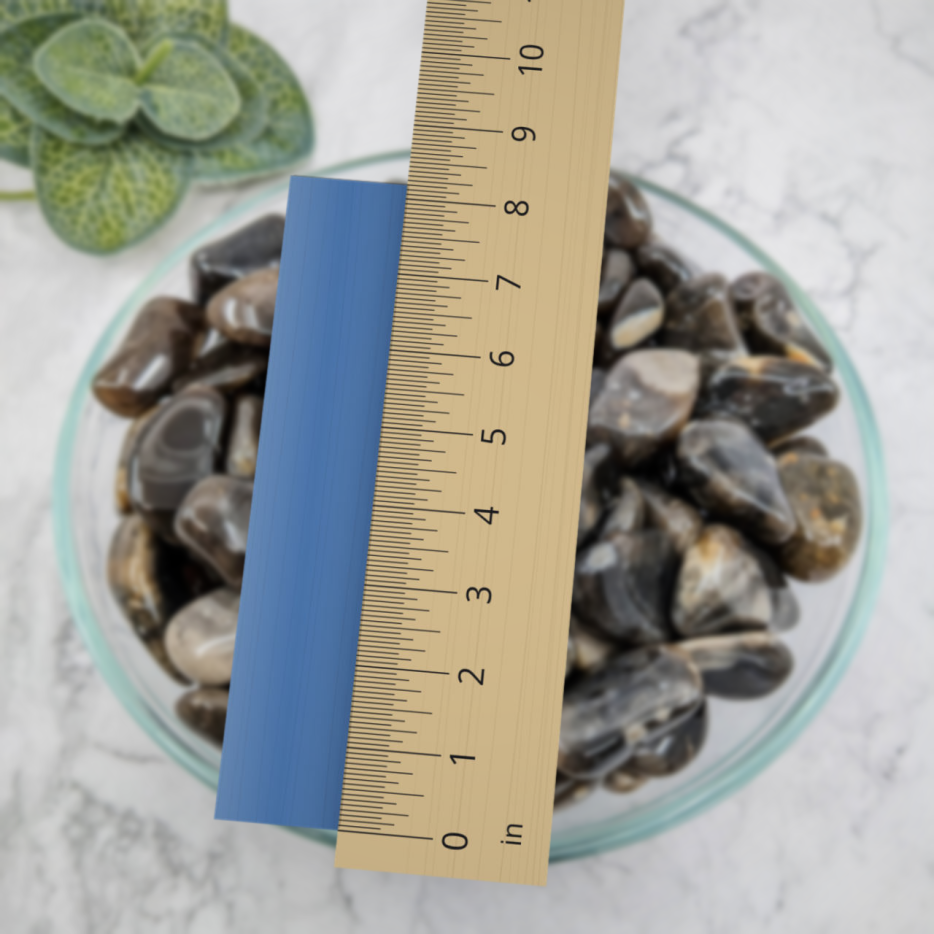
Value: 8.1875 in
